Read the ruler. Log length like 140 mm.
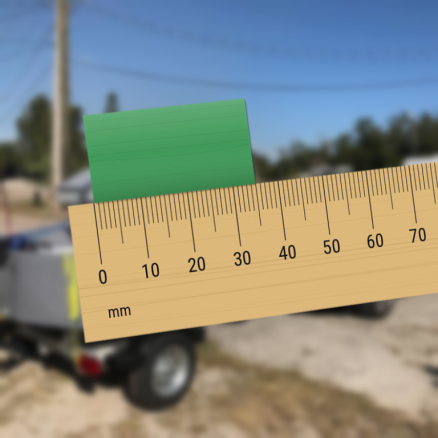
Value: 35 mm
